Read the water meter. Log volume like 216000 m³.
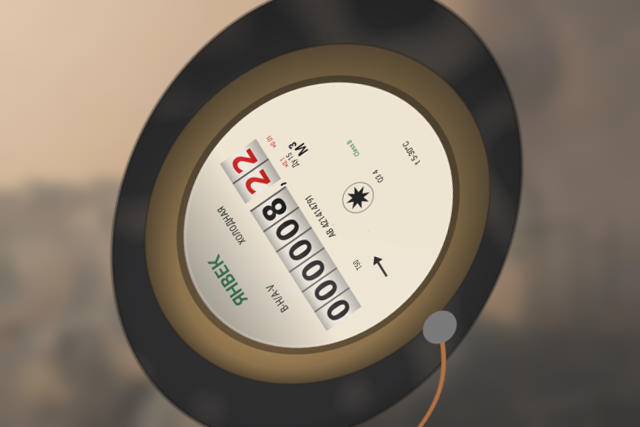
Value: 8.22 m³
